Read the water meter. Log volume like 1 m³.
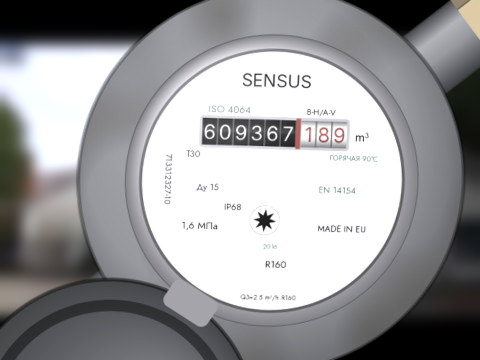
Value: 609367.189 m³
